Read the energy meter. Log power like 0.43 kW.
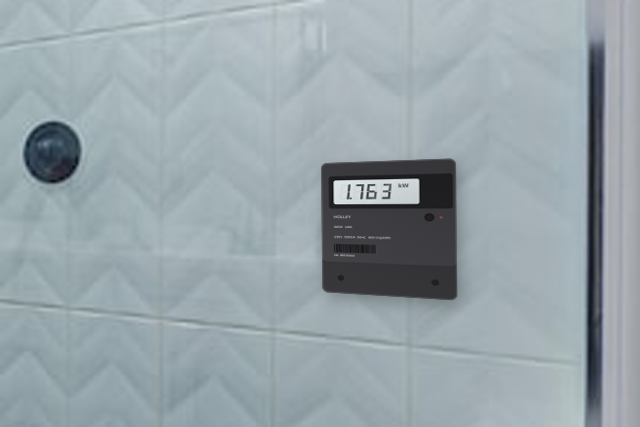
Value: 1.763 kW
